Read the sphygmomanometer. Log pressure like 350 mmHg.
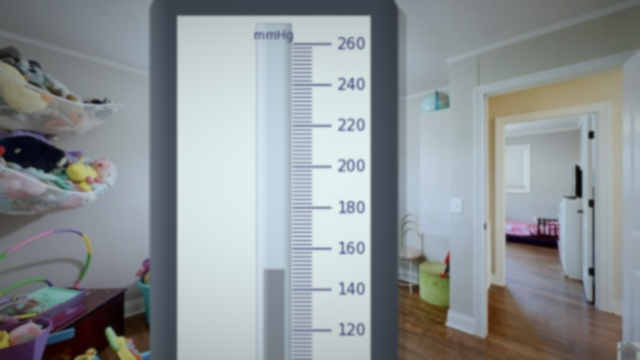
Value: 150 mmHg
